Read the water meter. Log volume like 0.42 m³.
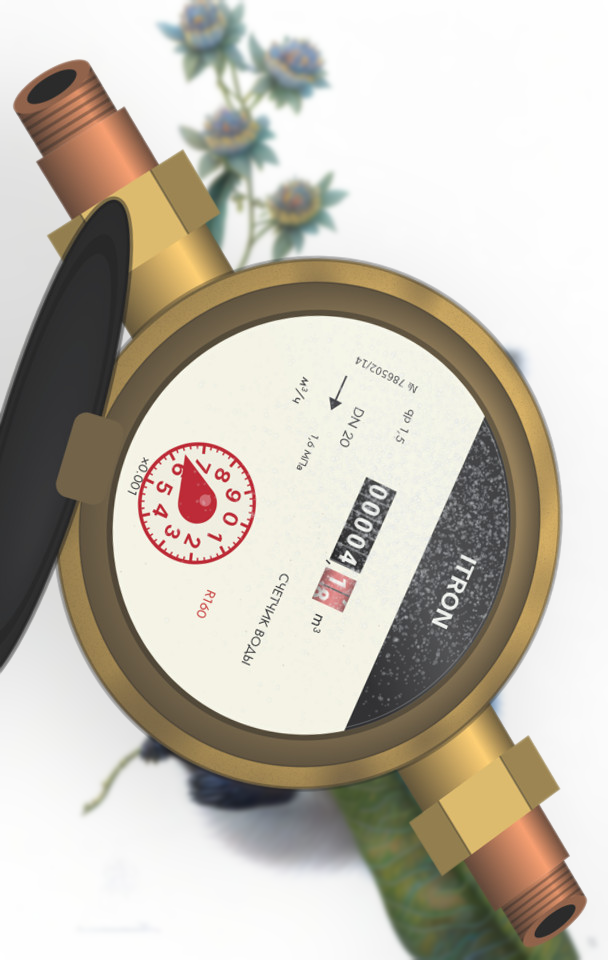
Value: 4.176 m³
